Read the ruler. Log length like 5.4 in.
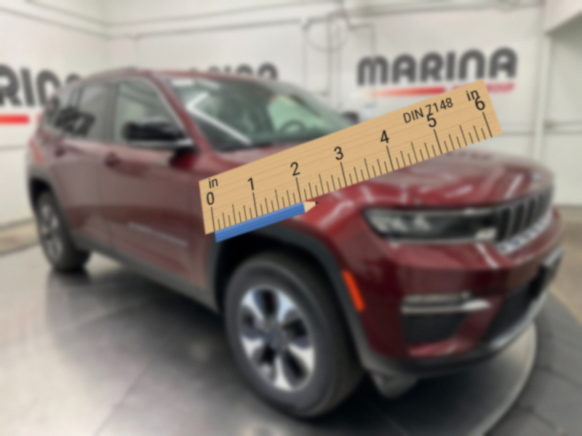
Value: 2.375 in
